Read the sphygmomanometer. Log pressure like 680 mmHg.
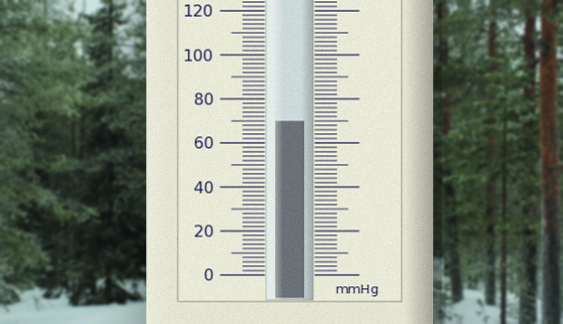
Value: 70 mmHg
